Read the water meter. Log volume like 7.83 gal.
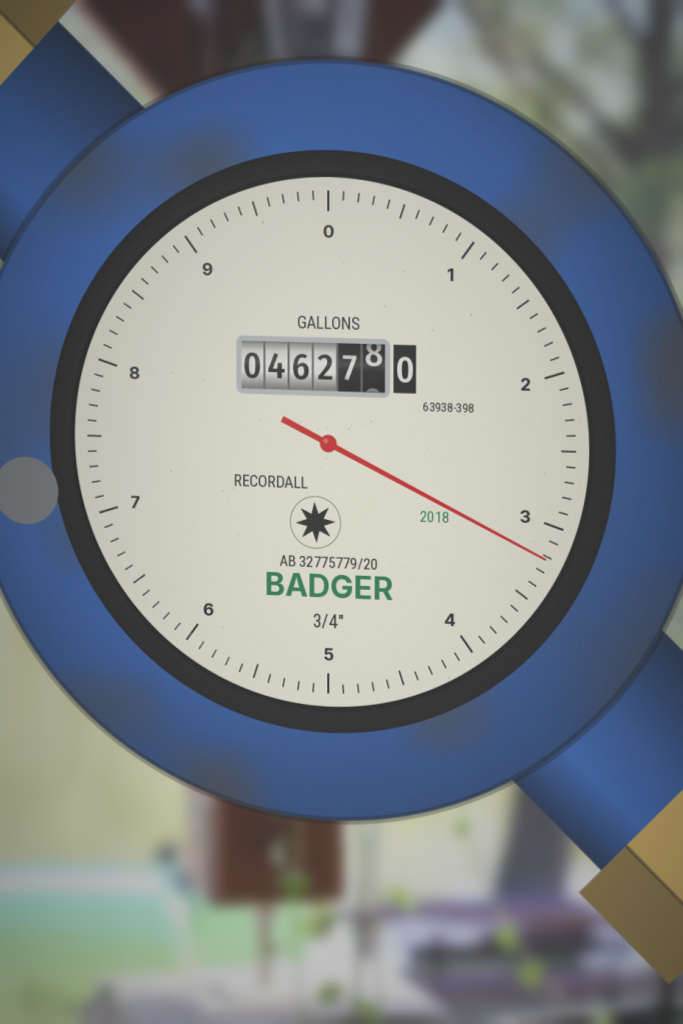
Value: 462783.2 gal
